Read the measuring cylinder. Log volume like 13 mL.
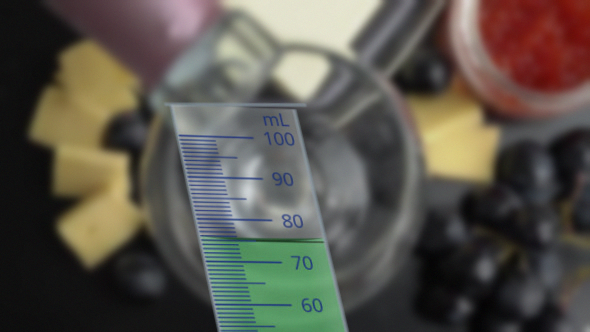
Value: 75 mL
